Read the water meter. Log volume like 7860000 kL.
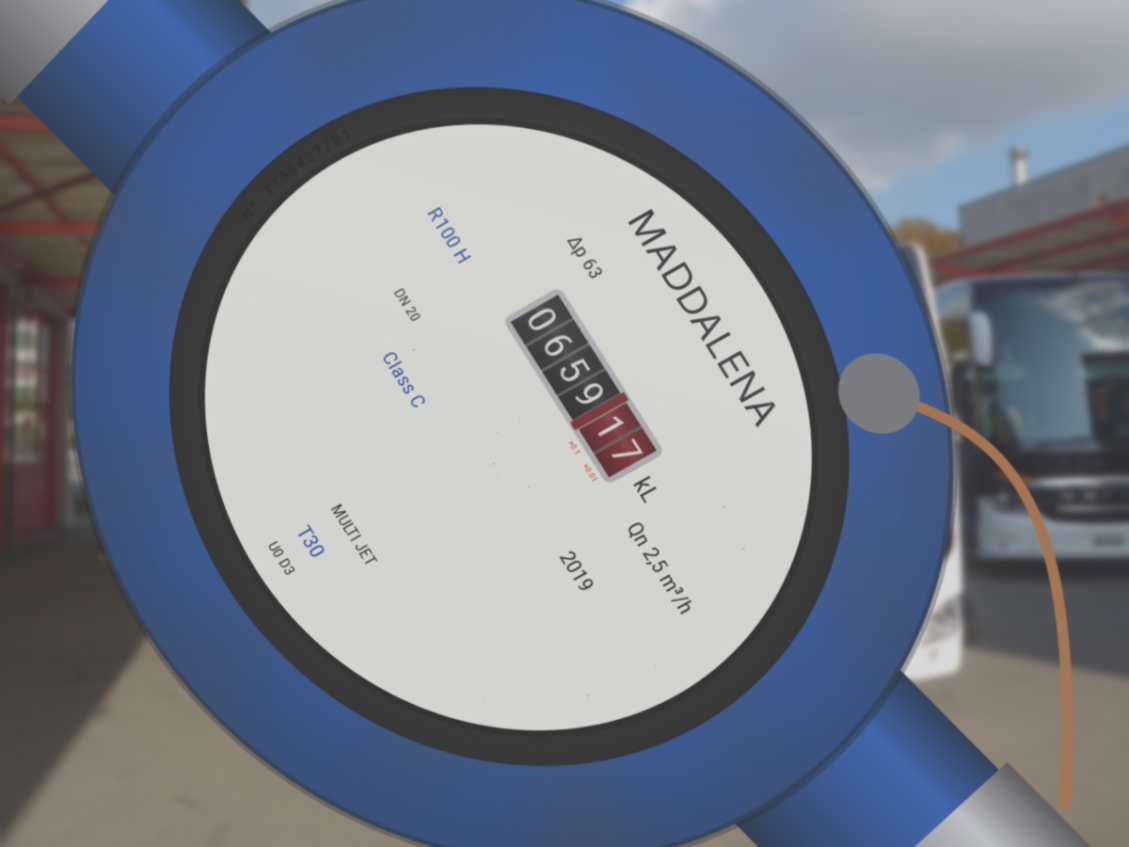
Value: 659.17 kL
